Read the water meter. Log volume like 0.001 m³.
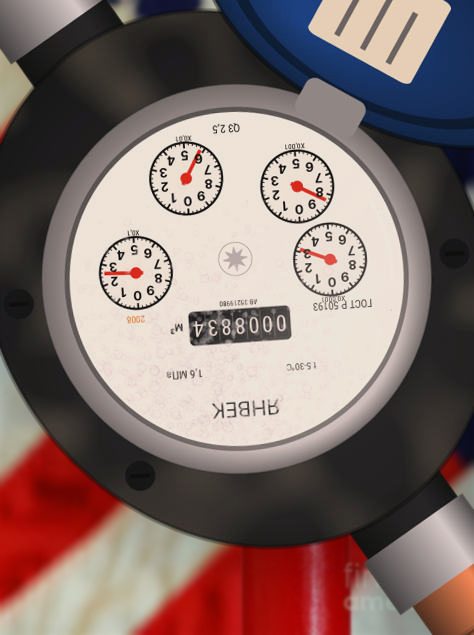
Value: 8834.2583 m³
